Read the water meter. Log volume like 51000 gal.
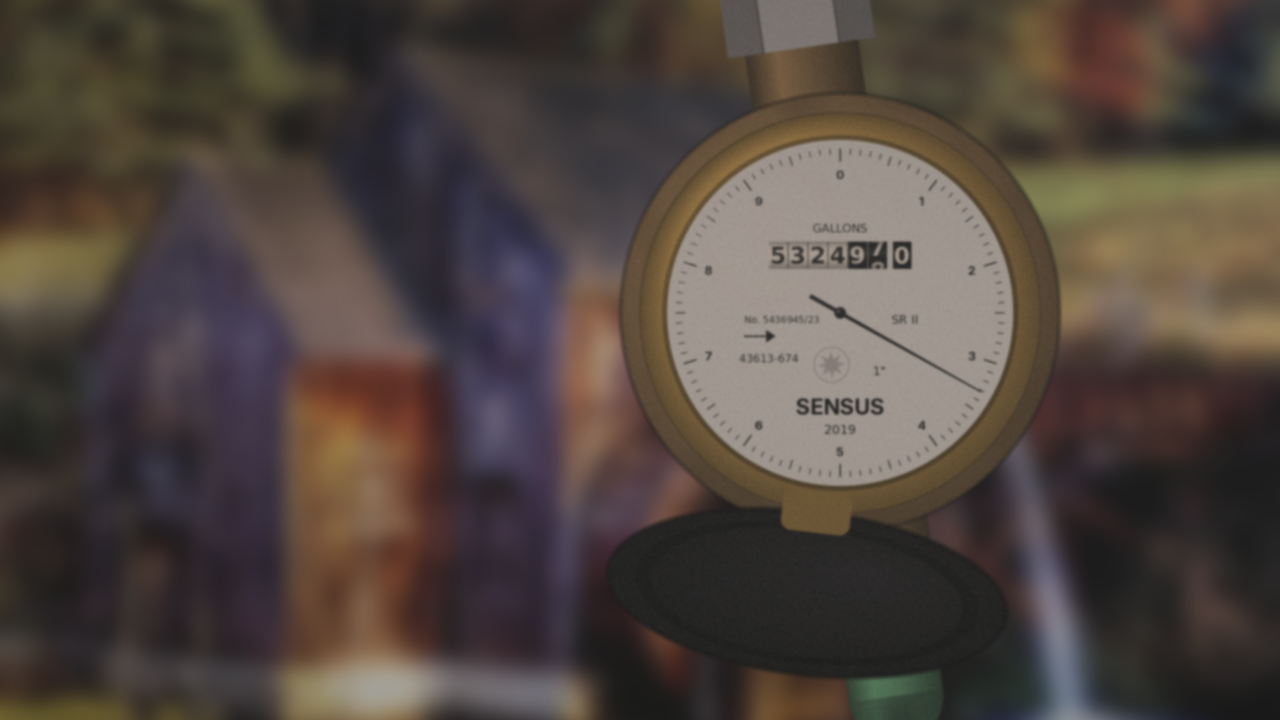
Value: 5324973.3 gal
